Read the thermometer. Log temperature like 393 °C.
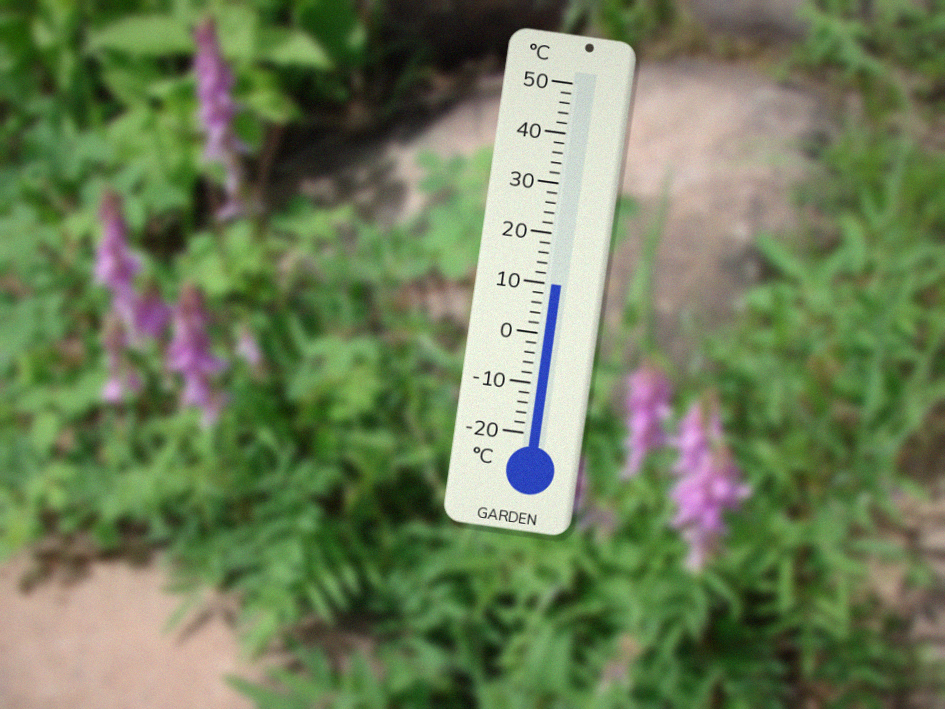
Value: 10 °C
